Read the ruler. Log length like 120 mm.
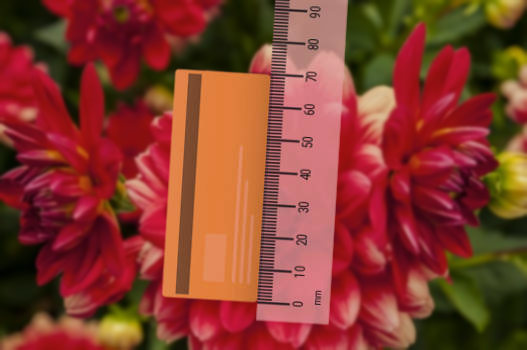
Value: 70 mm
